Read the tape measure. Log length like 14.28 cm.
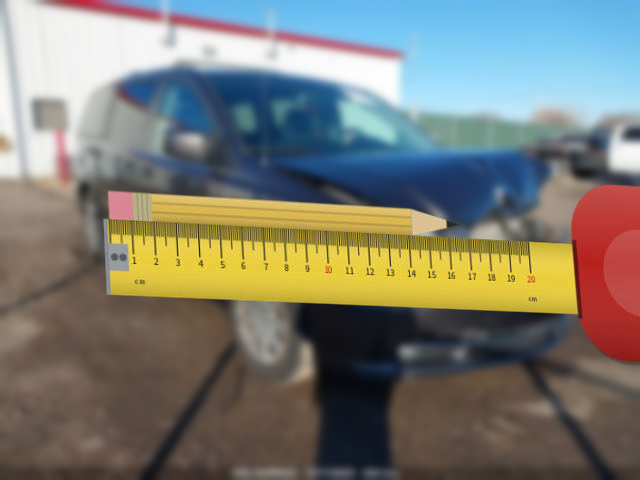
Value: 16.5 cm
